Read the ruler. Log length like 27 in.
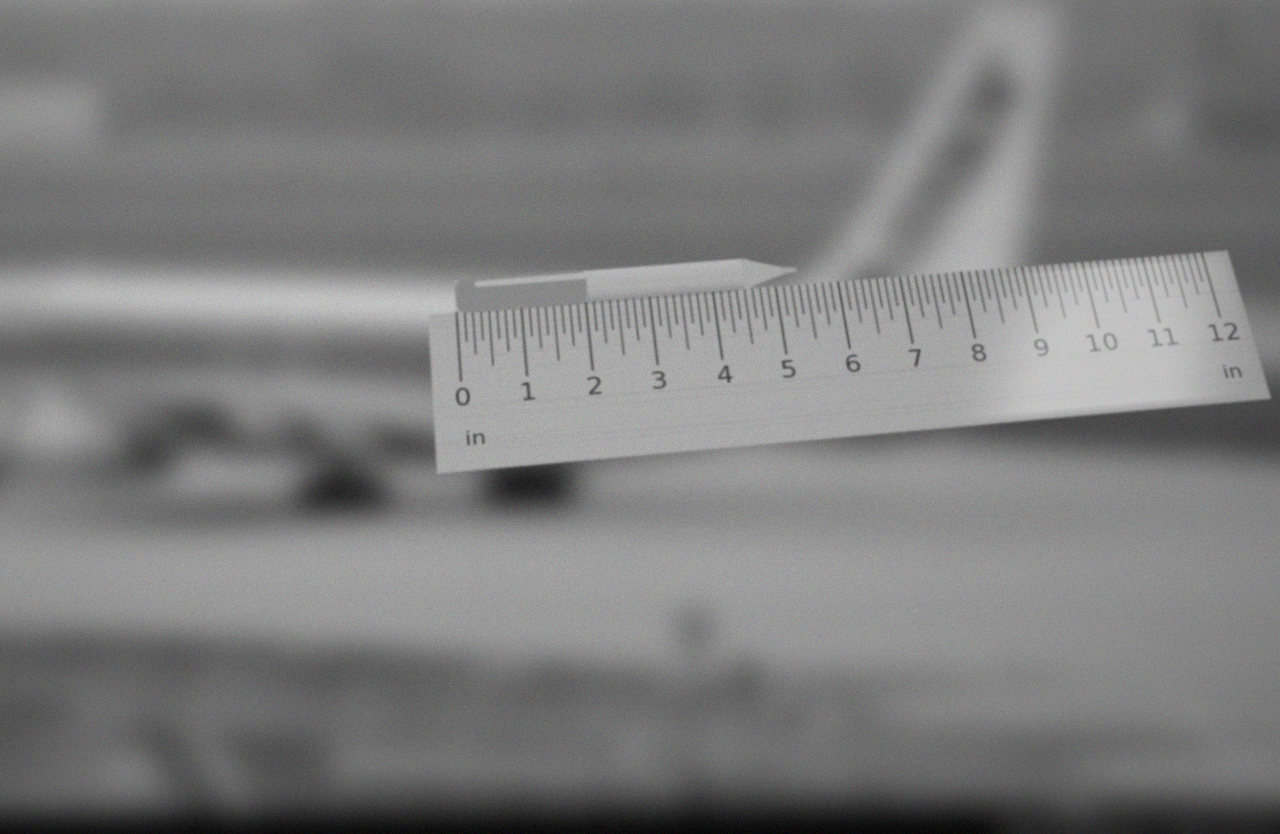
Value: 5.375 in
